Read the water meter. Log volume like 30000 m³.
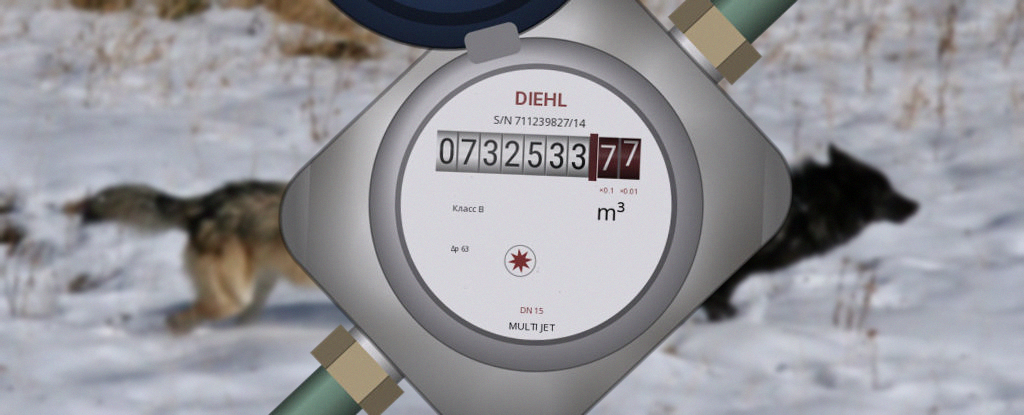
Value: 732533.77 m³
